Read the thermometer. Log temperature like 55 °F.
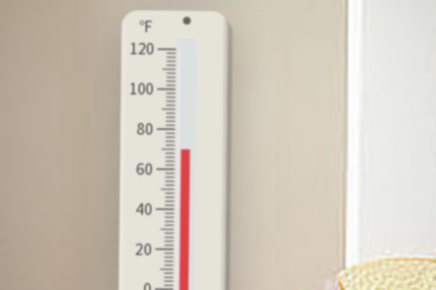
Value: 70 °F
